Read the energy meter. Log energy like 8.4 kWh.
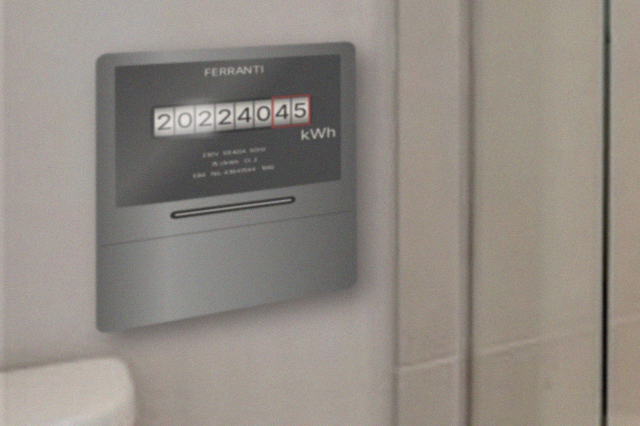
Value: 202240.45 kWh
